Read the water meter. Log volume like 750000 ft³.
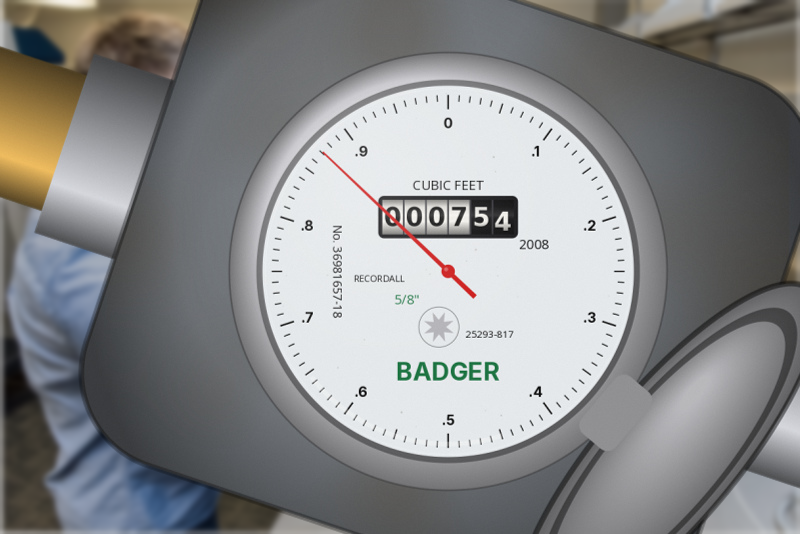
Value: 753.87 ft³
